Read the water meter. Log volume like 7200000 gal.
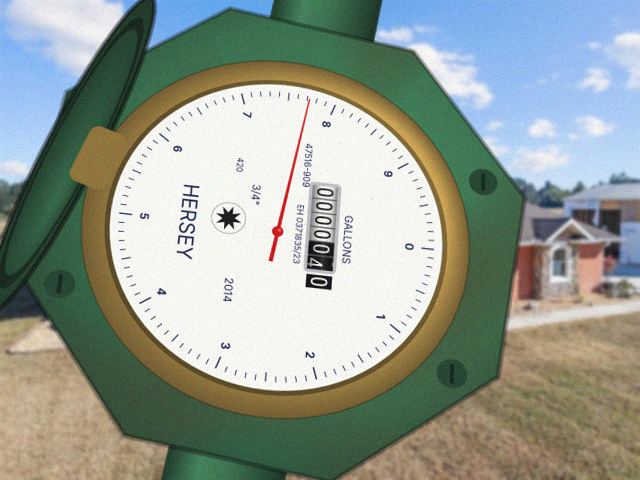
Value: 37.7 gal
